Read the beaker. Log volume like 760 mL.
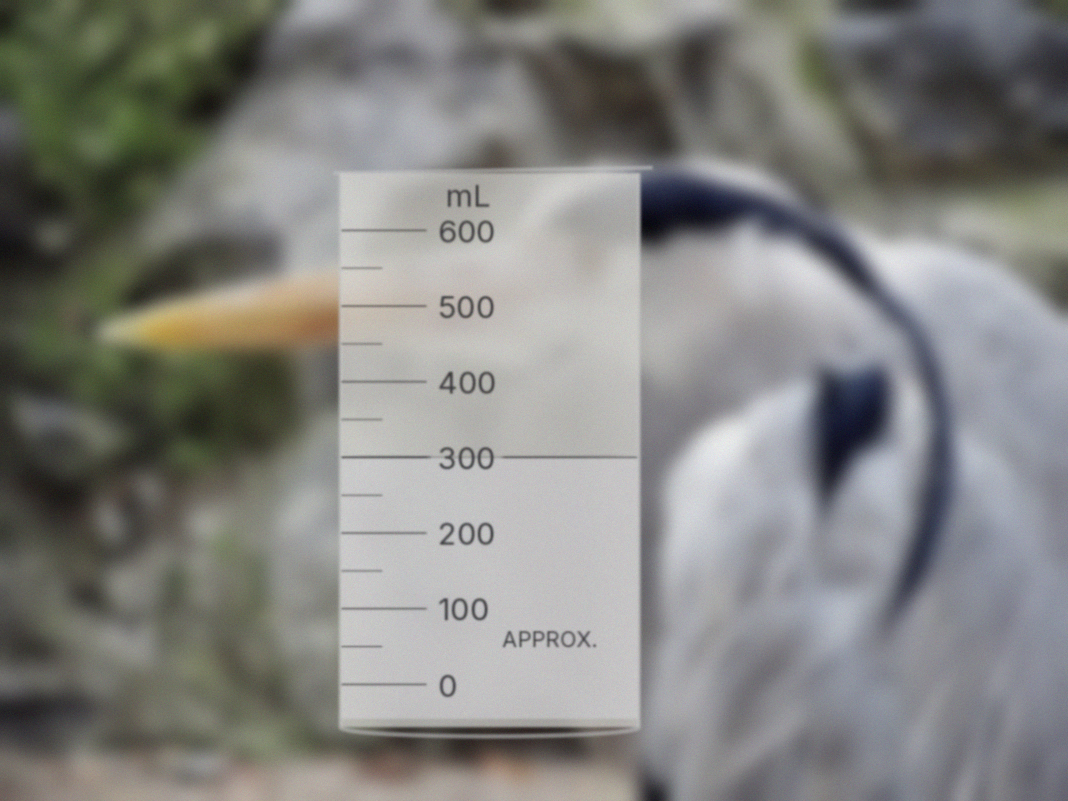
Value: 300 mL
